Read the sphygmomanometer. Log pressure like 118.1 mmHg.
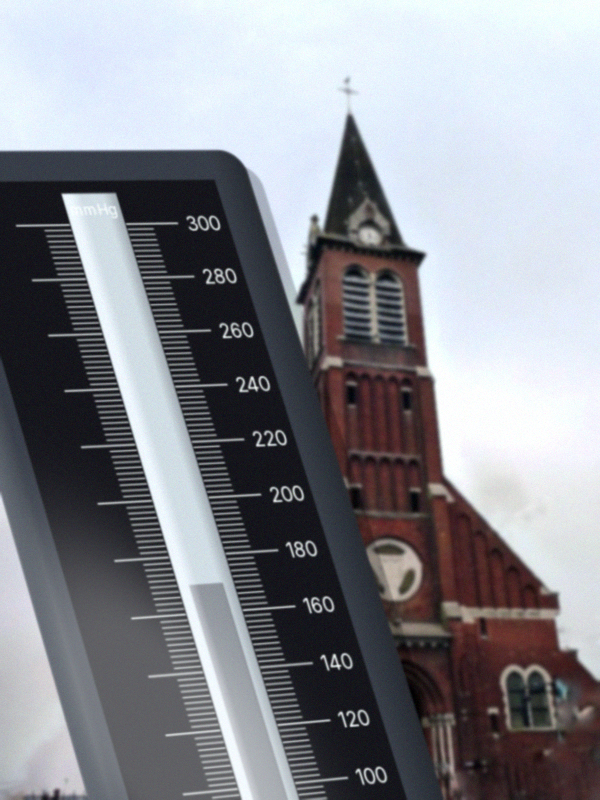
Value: 170 mmHg
